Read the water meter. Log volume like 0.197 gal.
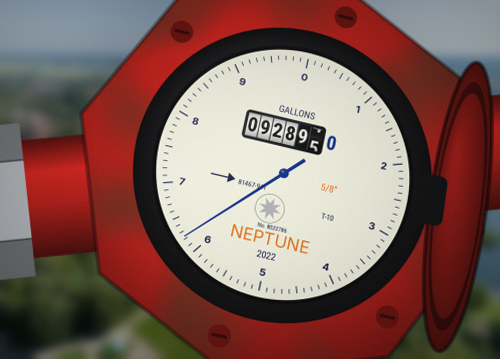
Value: 928946.2 gal
